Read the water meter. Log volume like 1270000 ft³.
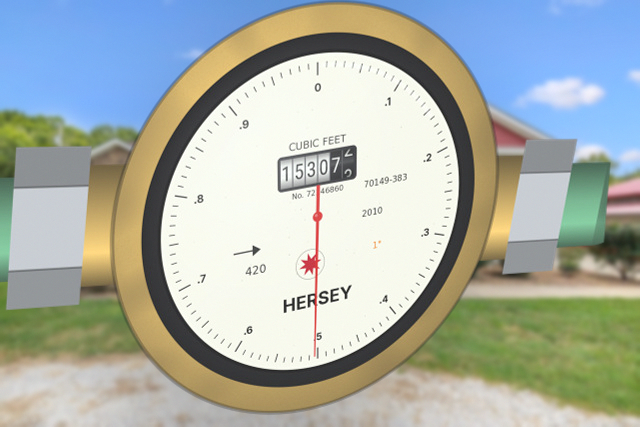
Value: 153072.50 ft³
